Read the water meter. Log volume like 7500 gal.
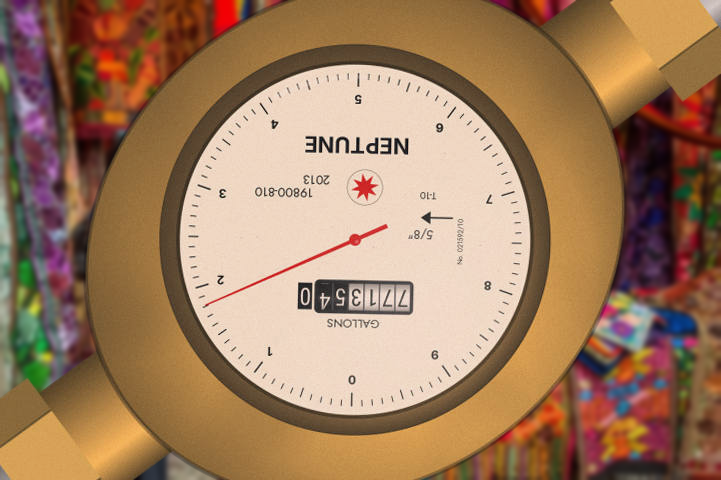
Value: 7713541.8 gal
